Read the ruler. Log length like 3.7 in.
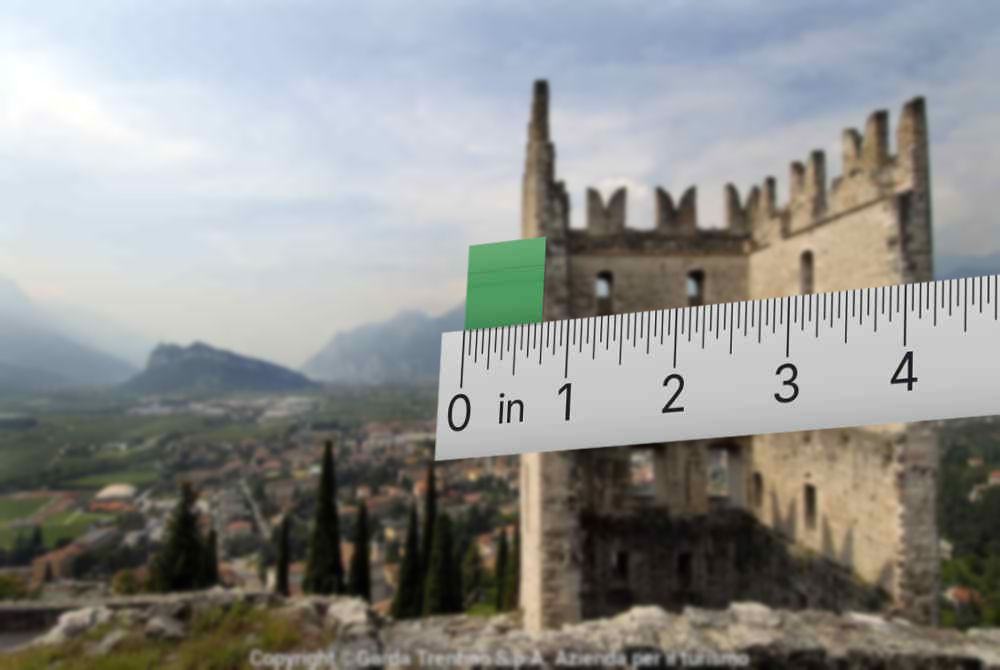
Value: 0.75 in
